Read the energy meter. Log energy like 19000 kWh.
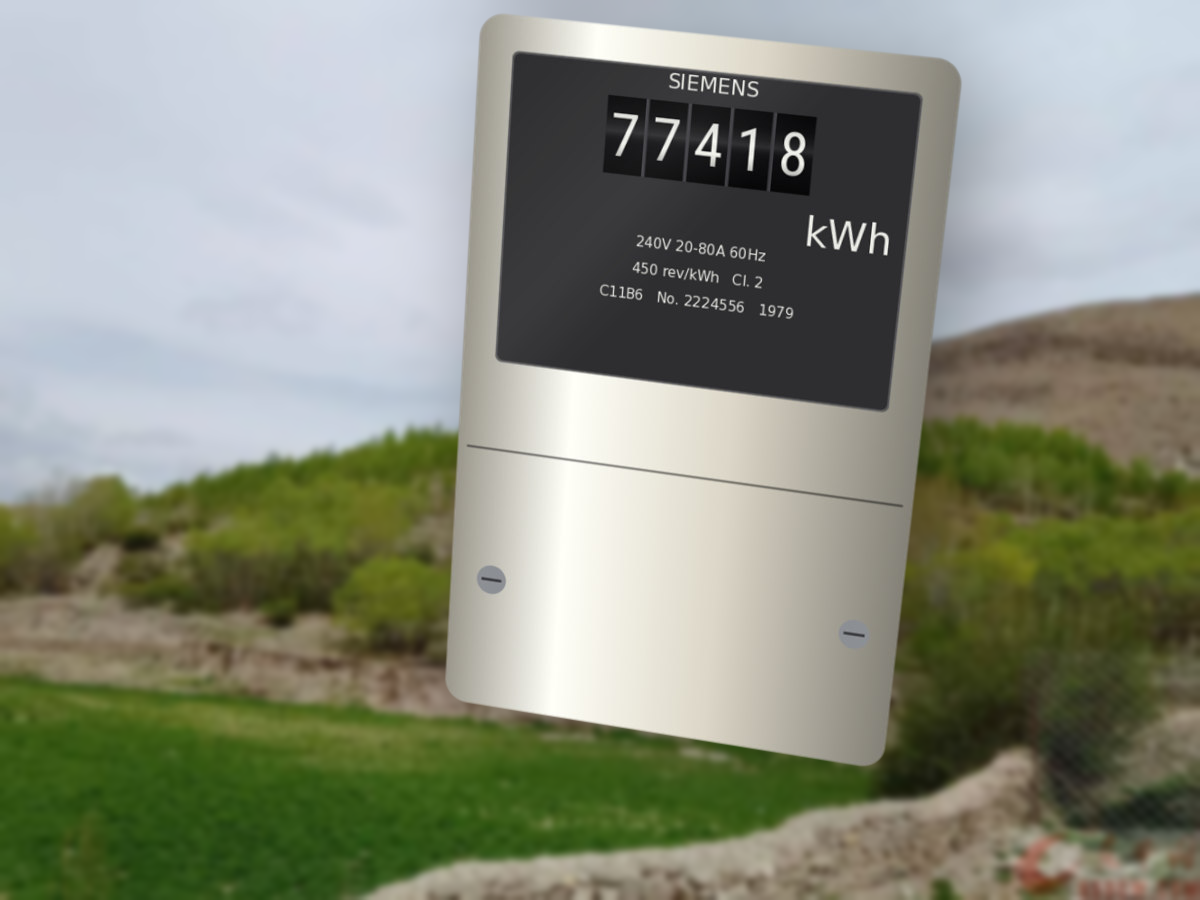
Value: 77418 kWh
